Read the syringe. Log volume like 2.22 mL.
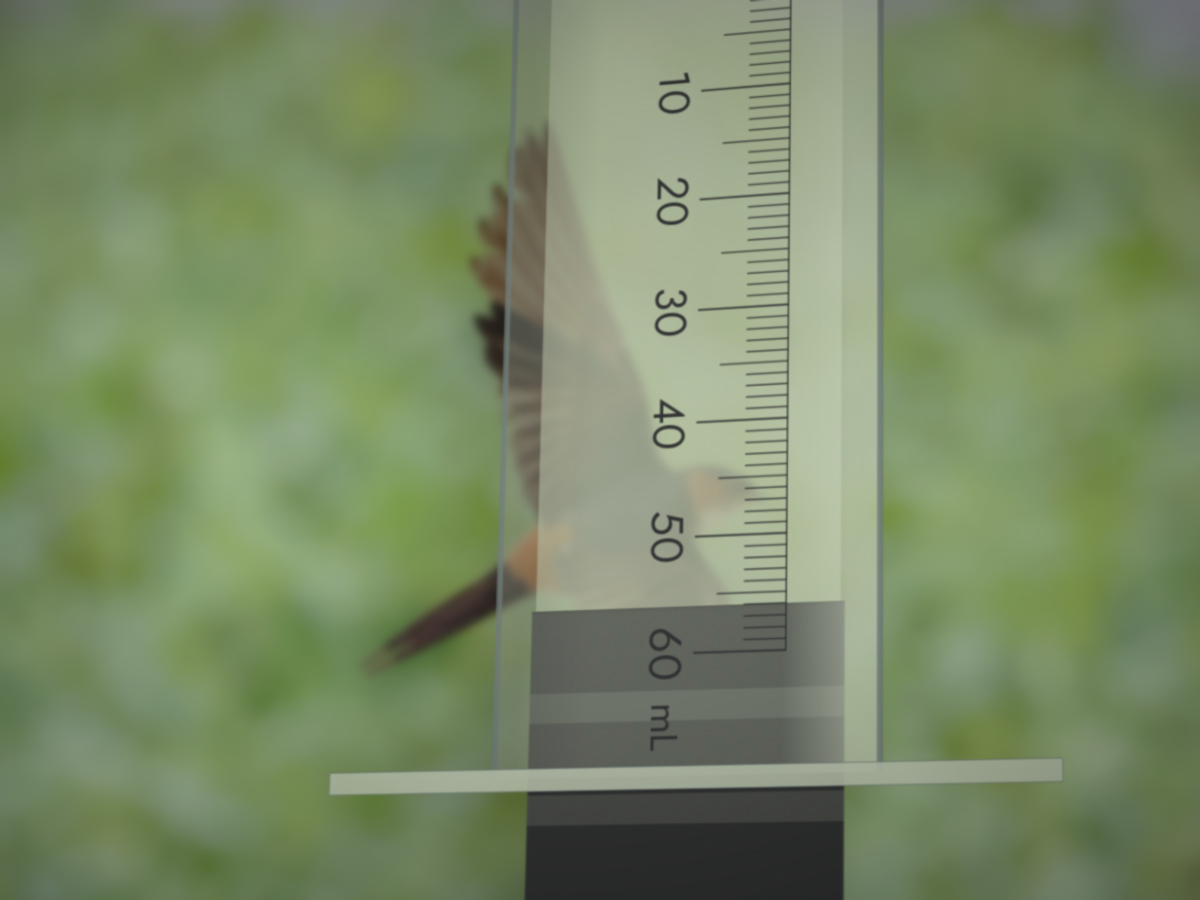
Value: 56 mL
